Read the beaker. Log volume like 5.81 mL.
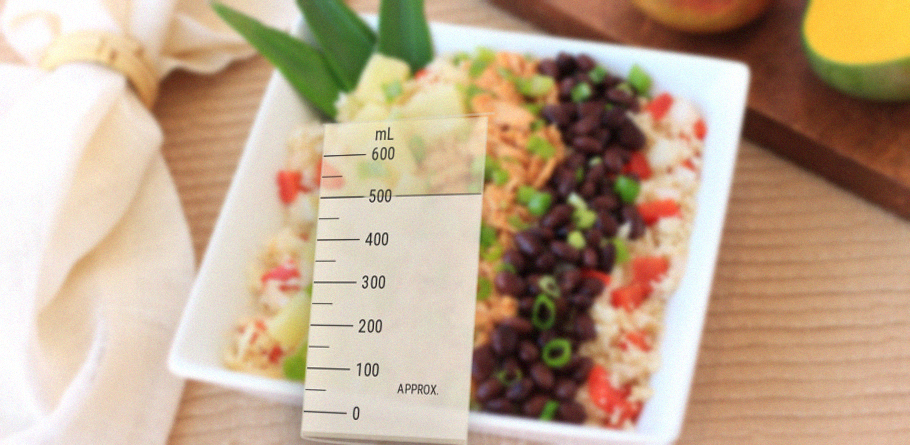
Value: 500 mL
